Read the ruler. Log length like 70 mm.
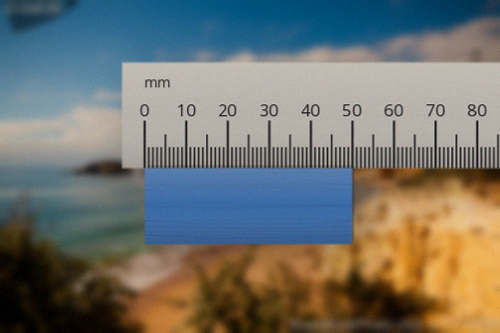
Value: 50 mm
